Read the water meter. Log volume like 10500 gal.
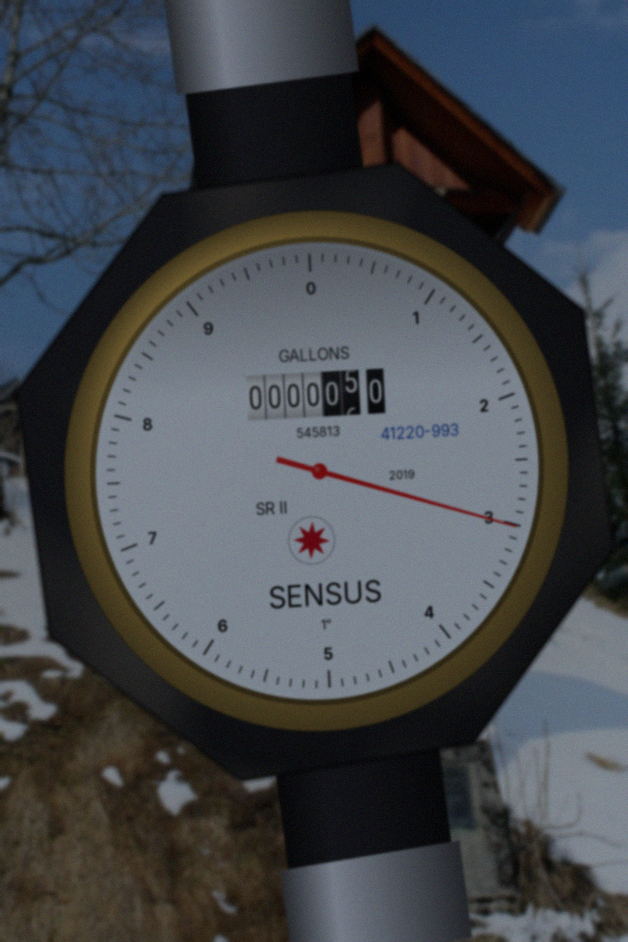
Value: 53.0 gal
